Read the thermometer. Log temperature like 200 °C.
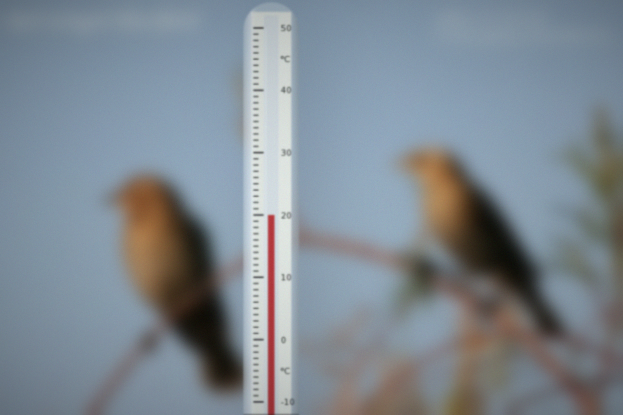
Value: 20 °C
